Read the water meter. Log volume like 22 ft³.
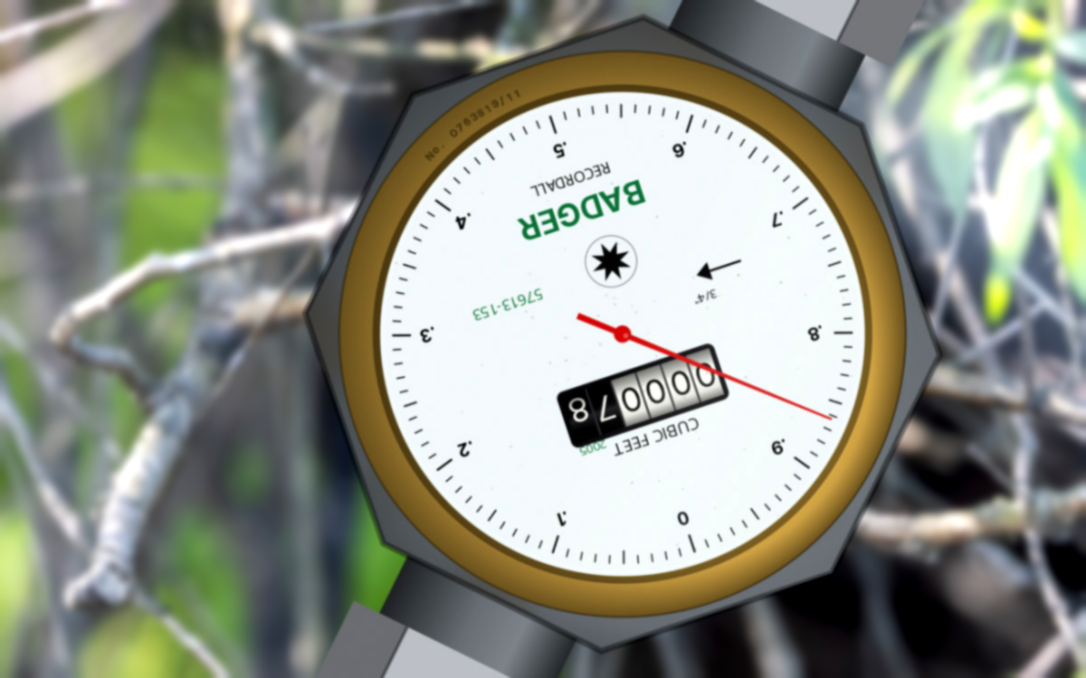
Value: 77.86 ft³
